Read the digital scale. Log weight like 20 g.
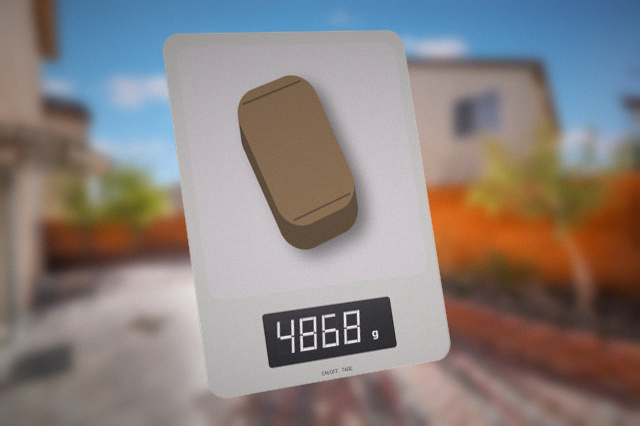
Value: 4868 g
